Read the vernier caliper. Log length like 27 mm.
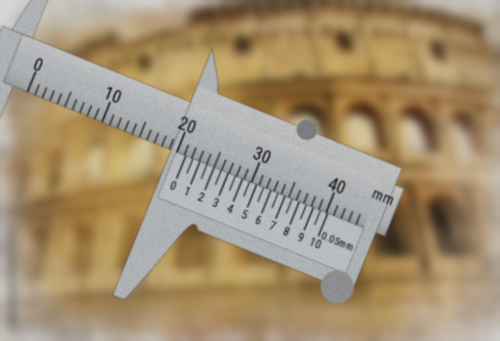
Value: 21.2 mm
